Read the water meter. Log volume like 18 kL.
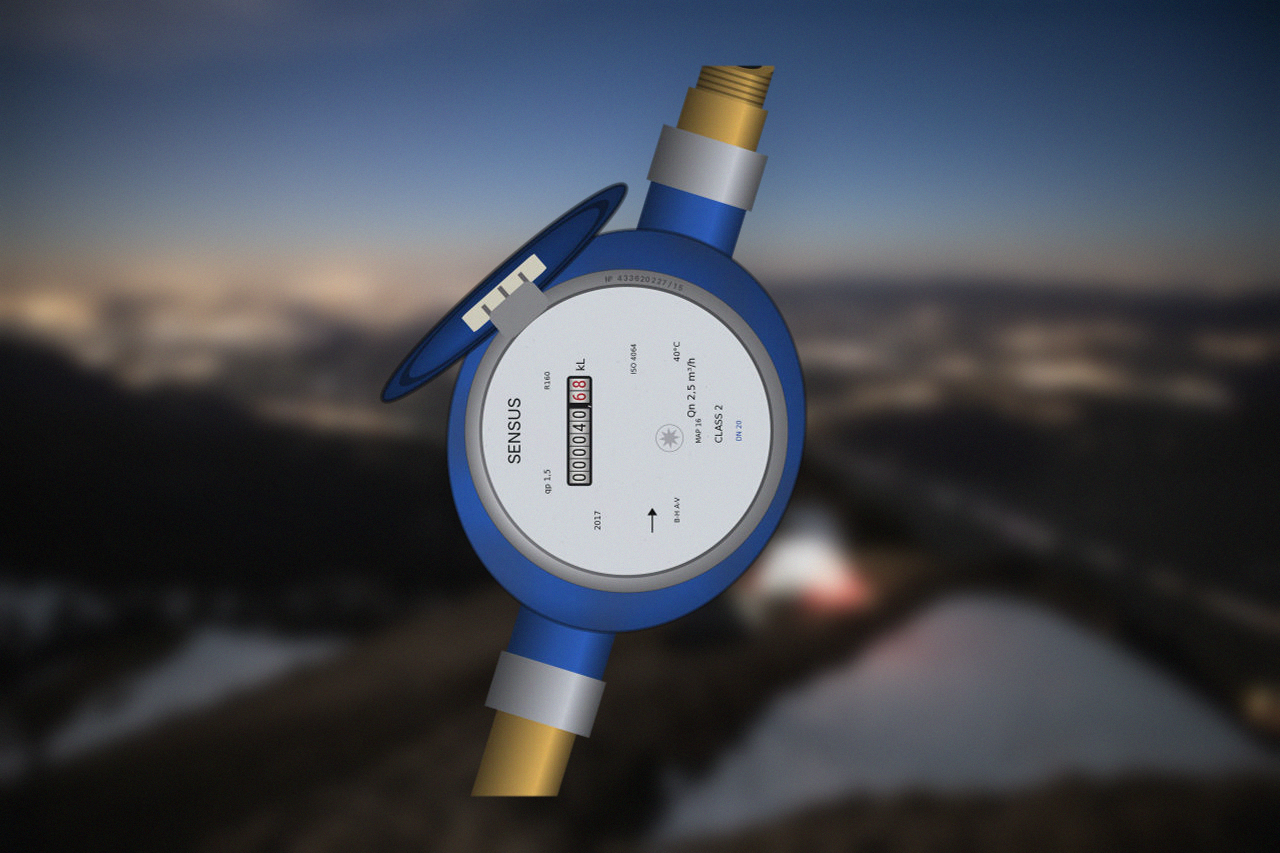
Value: 40.68 kL
